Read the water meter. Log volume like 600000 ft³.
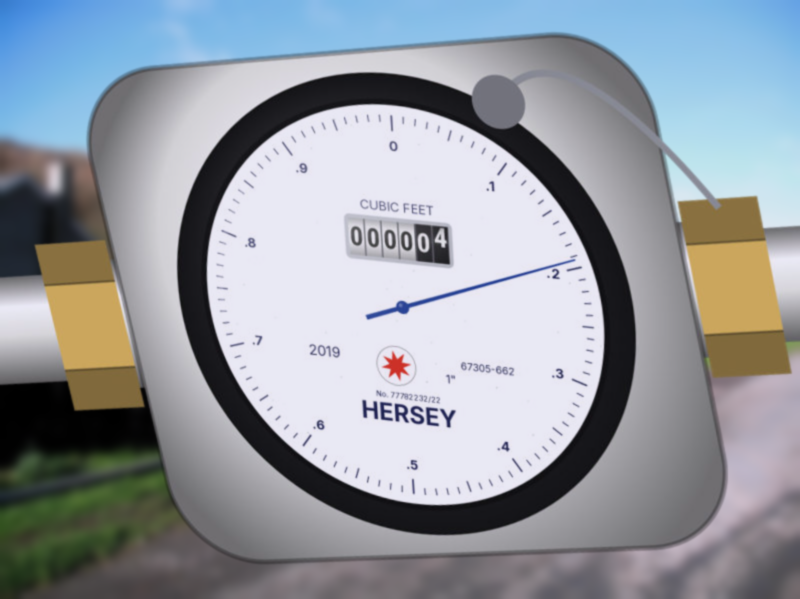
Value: 4.19 ft³
